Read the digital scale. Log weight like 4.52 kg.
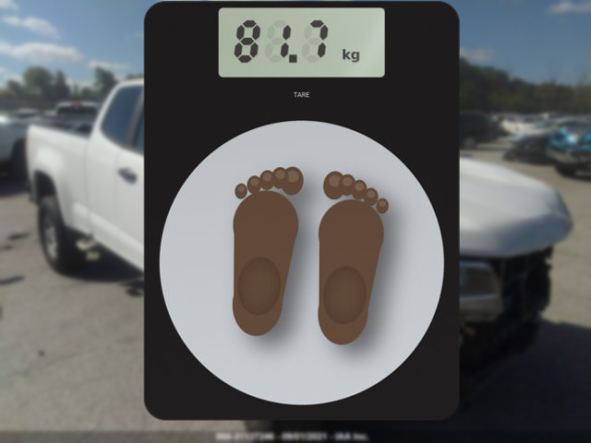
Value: 81.7 kg
